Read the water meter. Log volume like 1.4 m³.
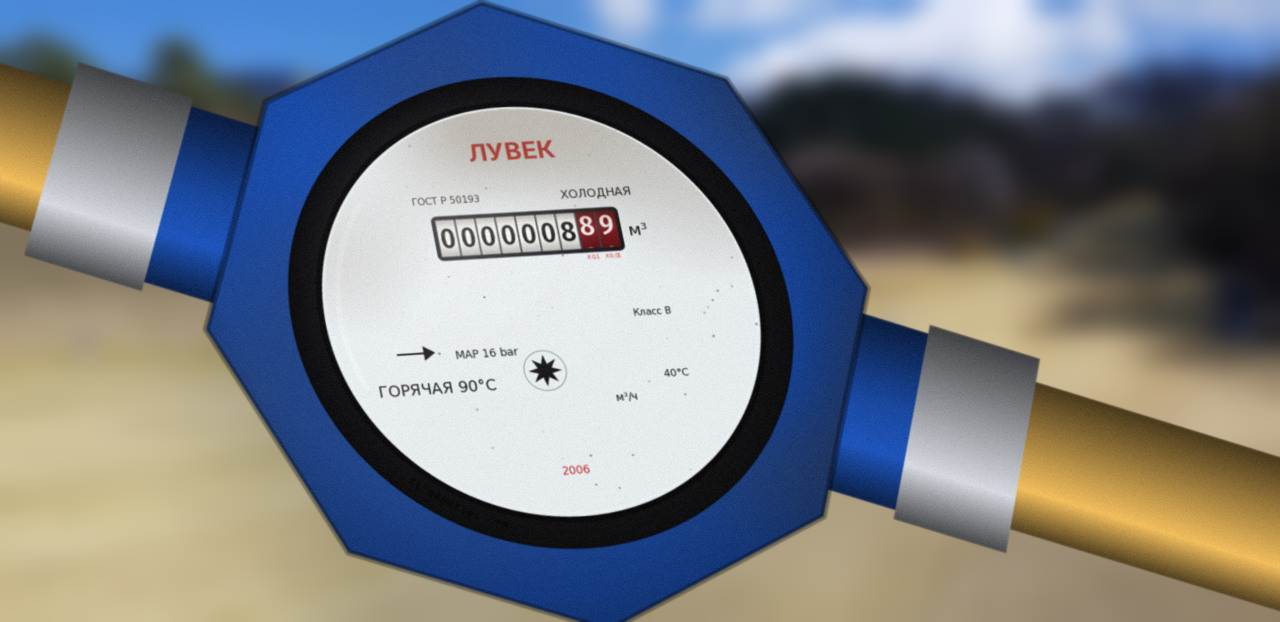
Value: 8.89 m³
